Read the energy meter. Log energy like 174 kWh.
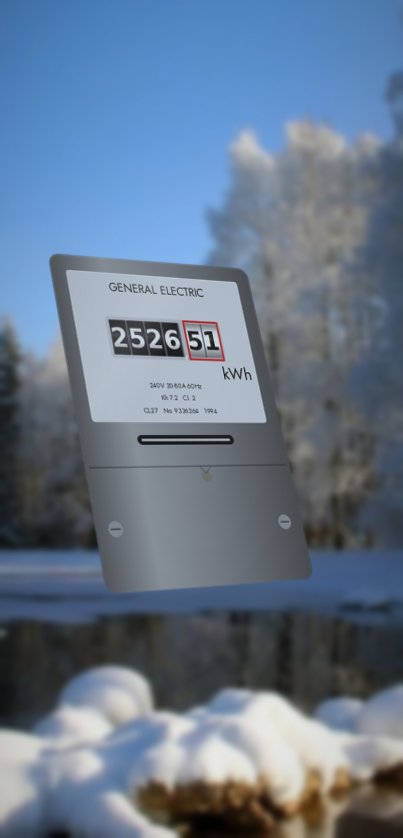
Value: 2526.51 kWh
